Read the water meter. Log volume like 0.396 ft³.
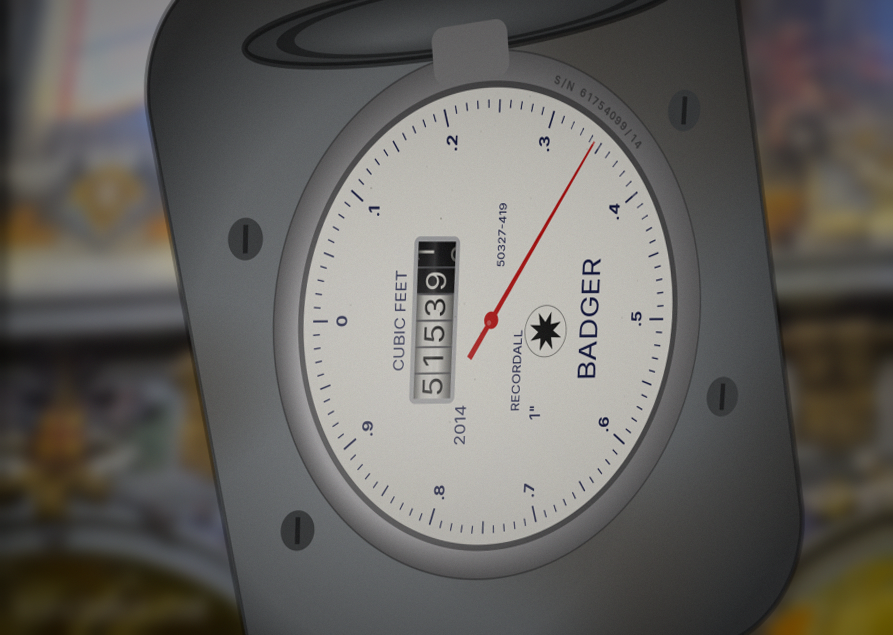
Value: 515391.34 ft³
